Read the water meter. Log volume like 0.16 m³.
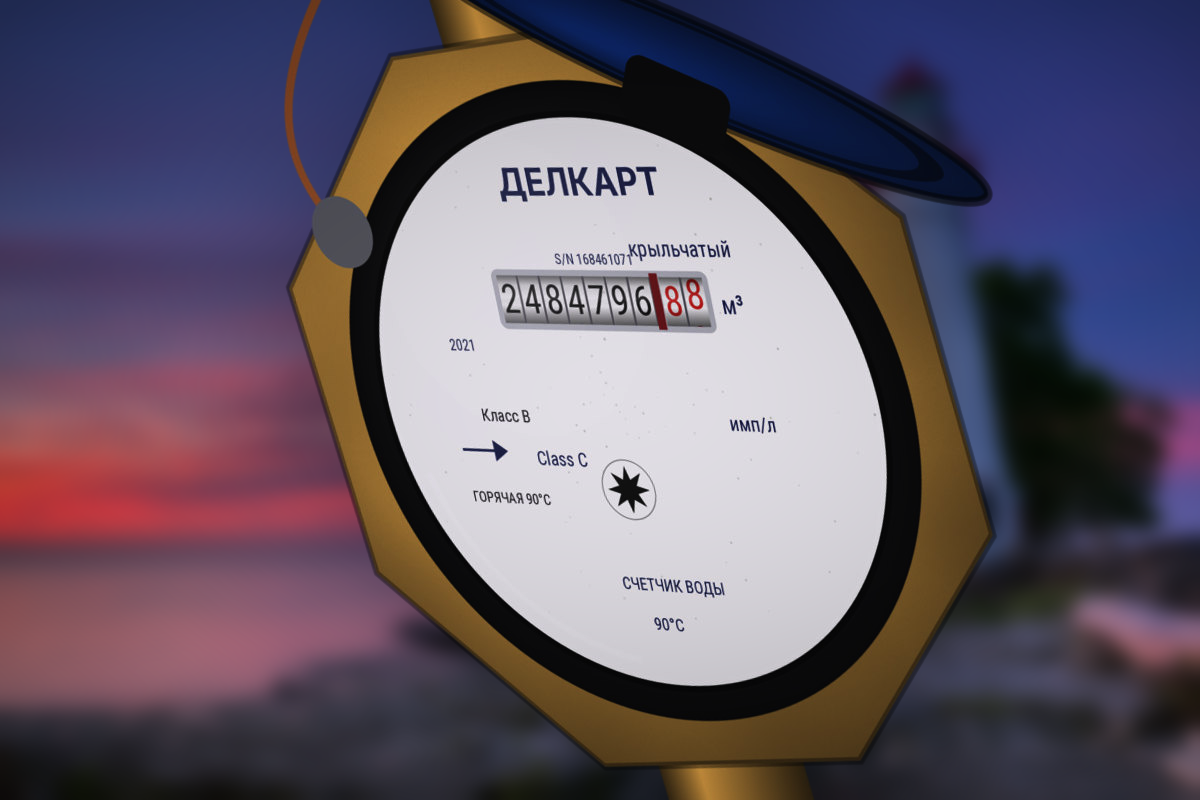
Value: 2484796.88 m³
